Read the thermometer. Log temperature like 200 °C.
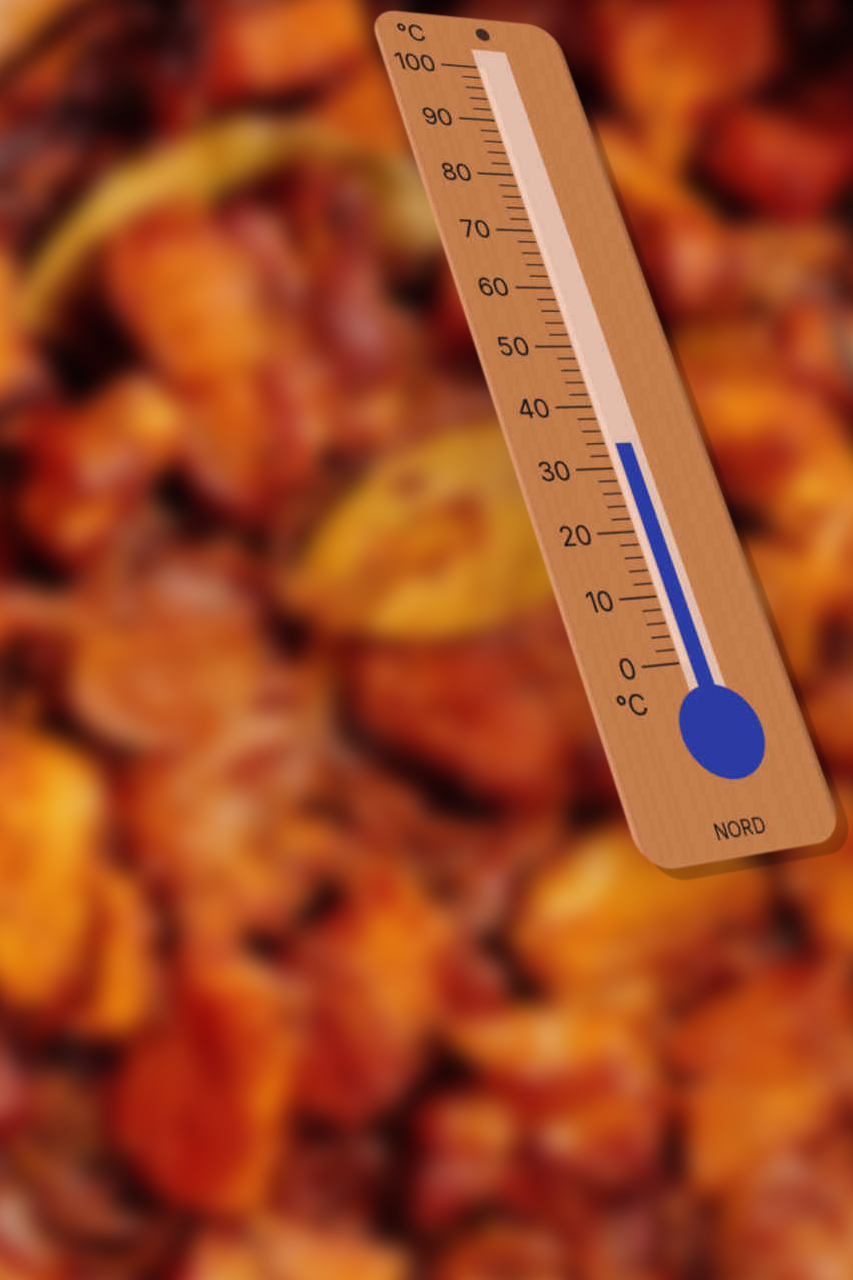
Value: 34 °C
